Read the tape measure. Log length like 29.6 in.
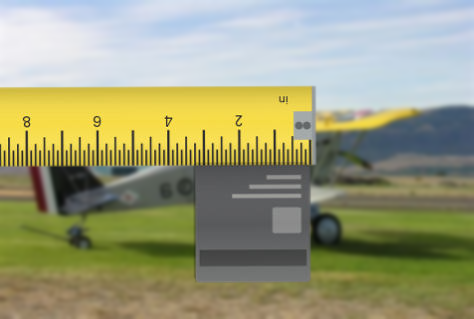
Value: 3.25 in
